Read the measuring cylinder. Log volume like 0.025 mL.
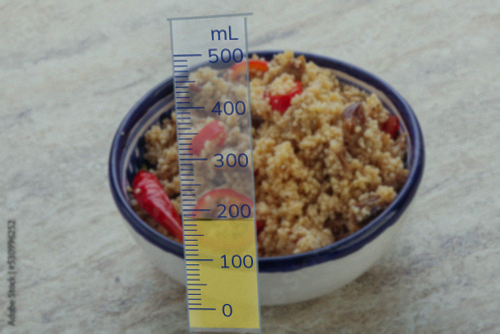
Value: 180 mL
